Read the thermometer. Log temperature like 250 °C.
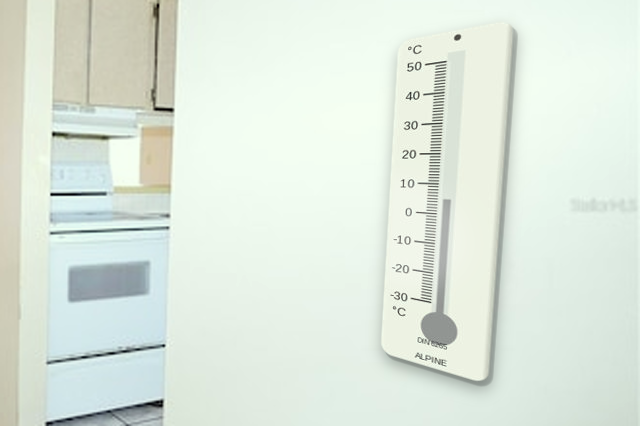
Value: 5 °C
